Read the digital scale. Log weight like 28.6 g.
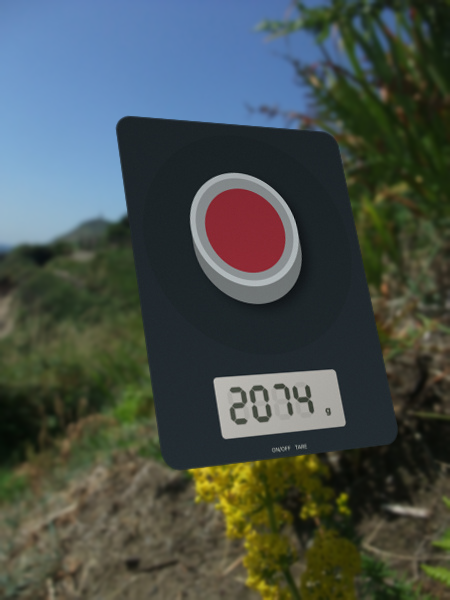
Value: 2074 g
